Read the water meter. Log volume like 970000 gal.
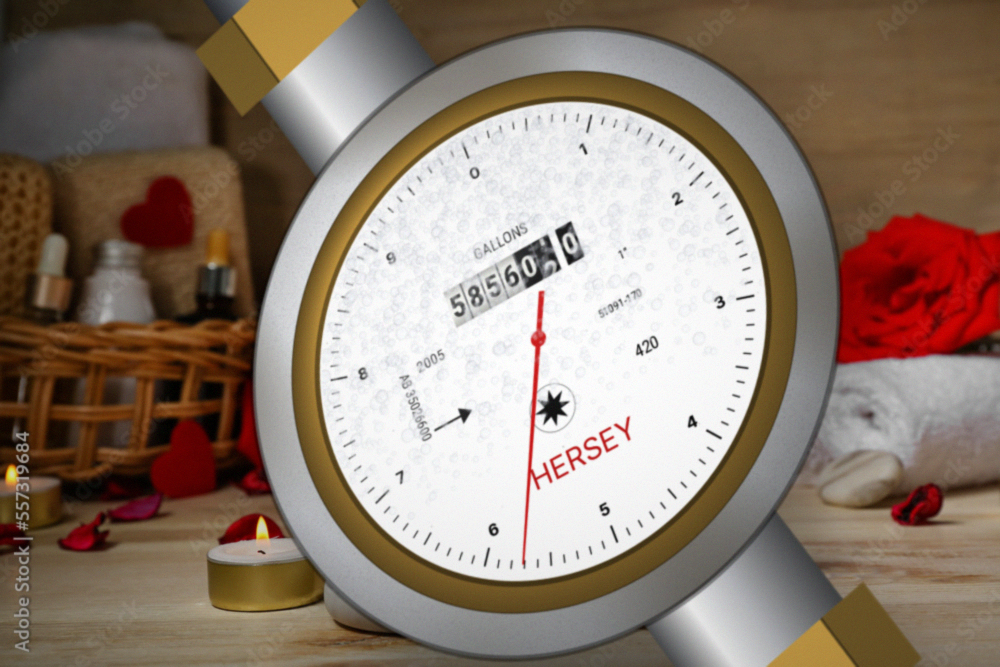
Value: 5856015.7 gal
